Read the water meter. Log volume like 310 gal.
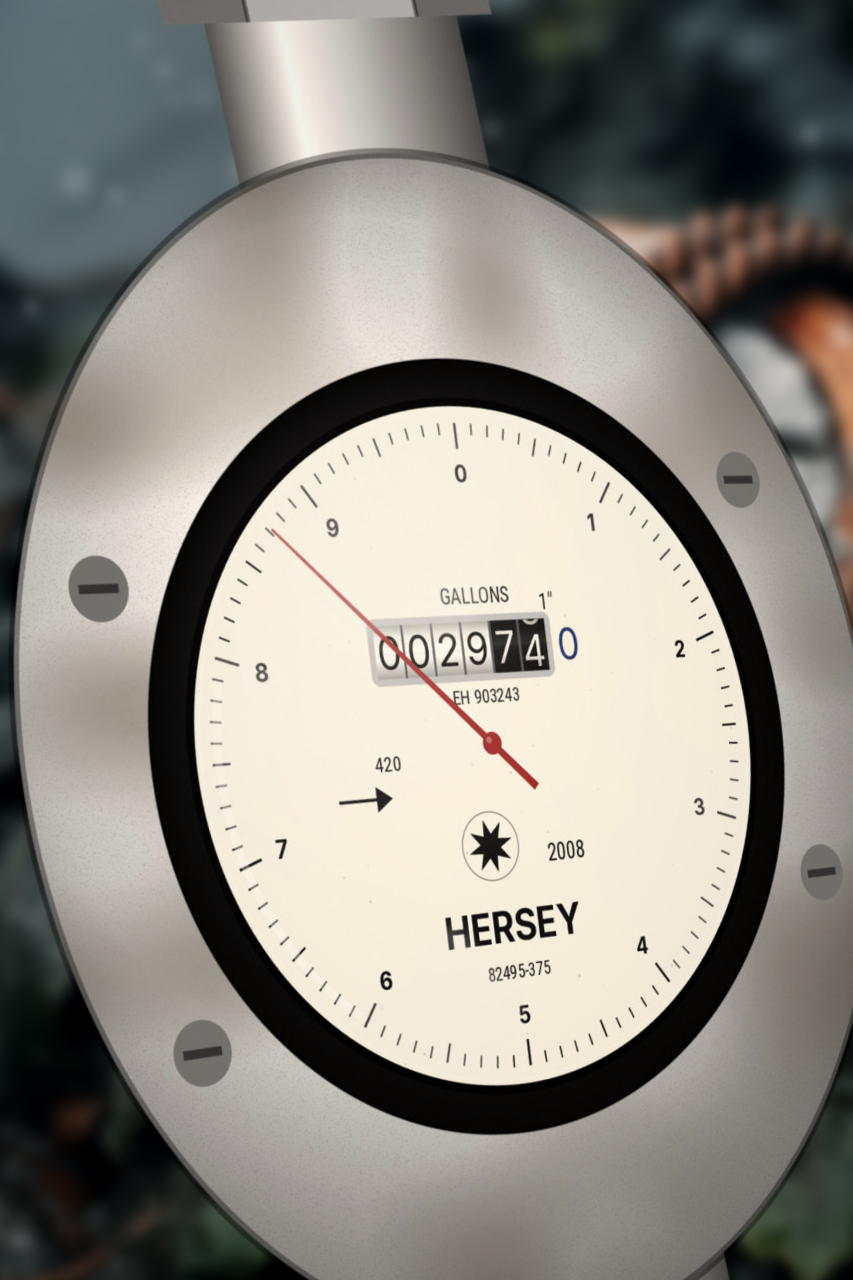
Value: 29738.7 gal
